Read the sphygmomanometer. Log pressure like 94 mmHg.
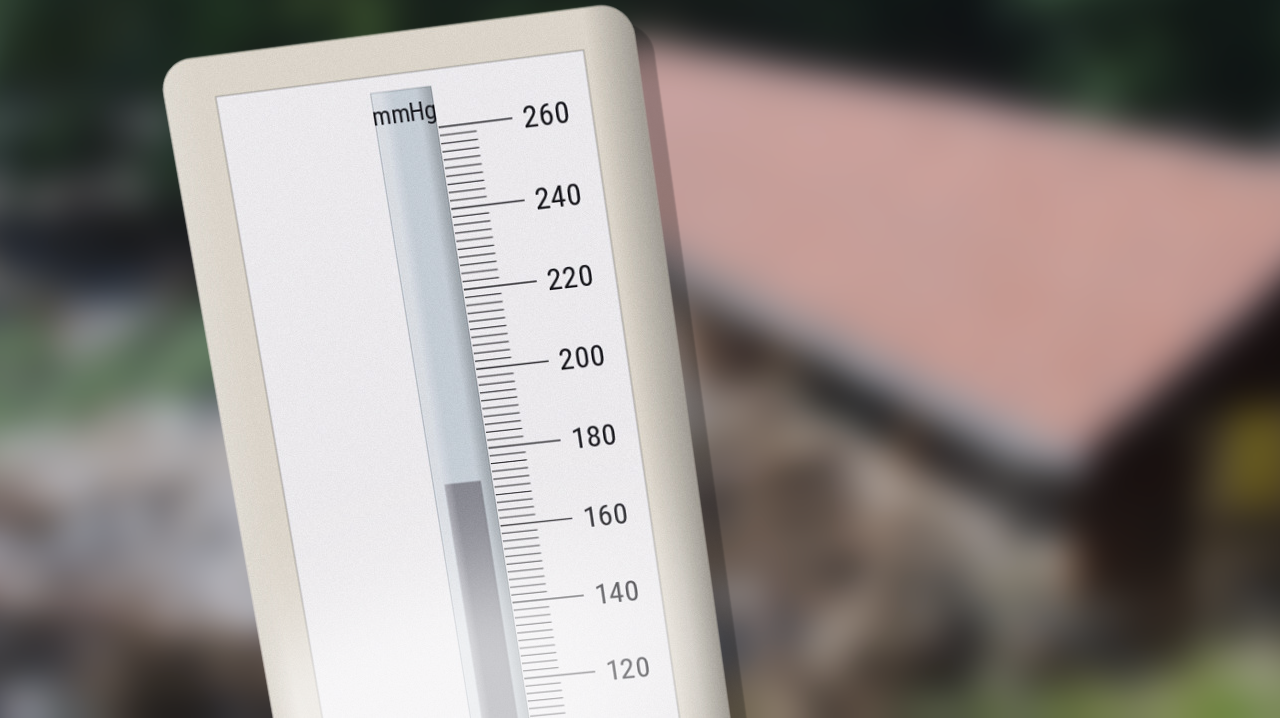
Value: 172 mmHg
